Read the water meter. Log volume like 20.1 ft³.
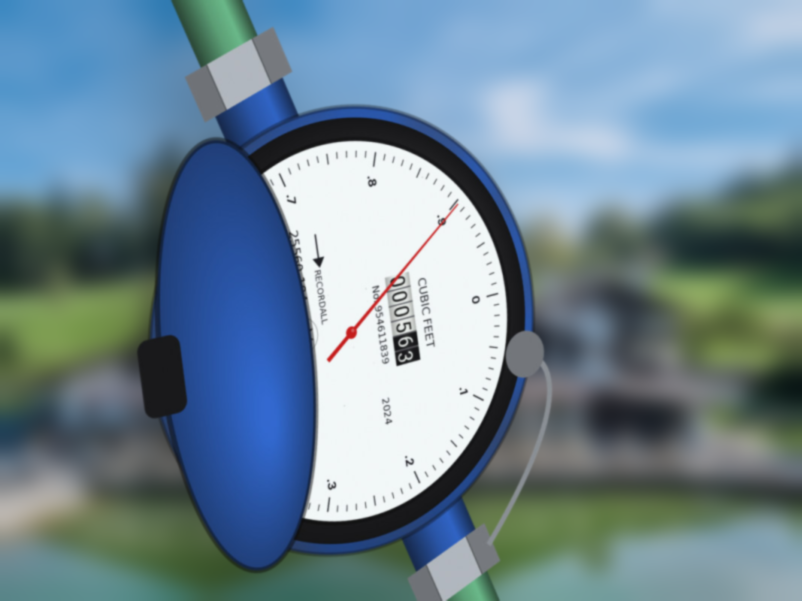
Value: 562.90 ft³
